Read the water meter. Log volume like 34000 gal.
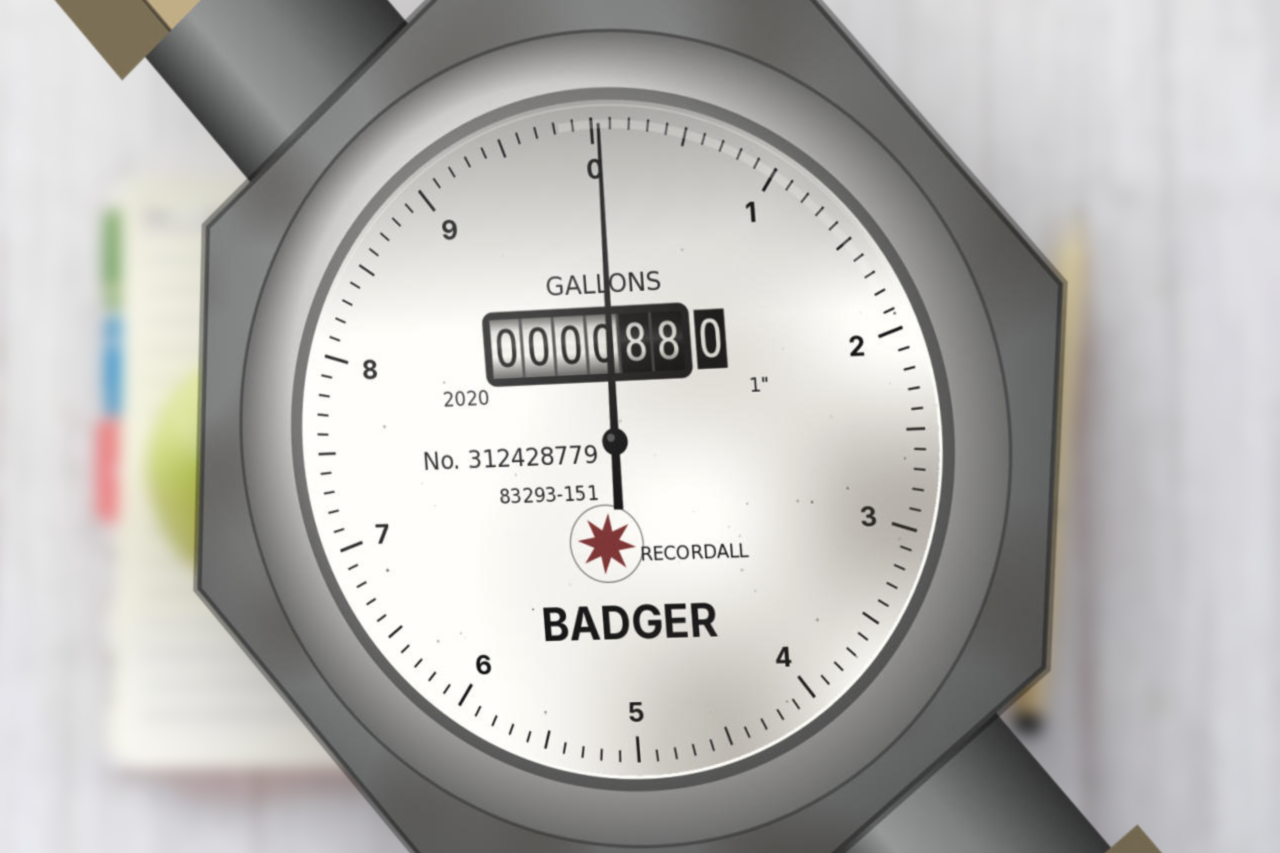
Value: 880.0 gal
